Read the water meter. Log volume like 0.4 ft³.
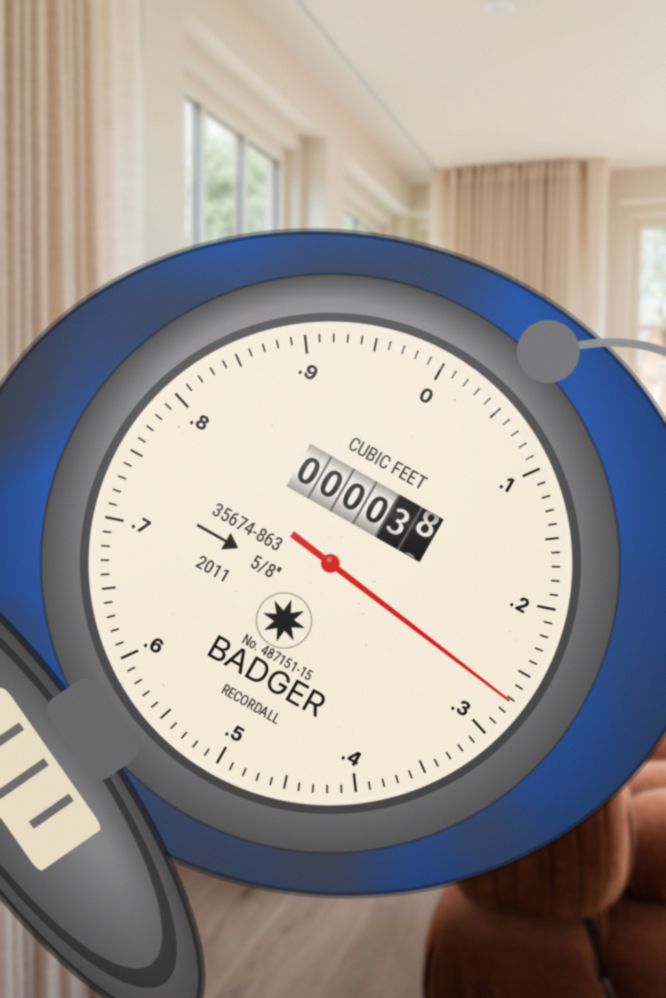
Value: 38.27 ft³
